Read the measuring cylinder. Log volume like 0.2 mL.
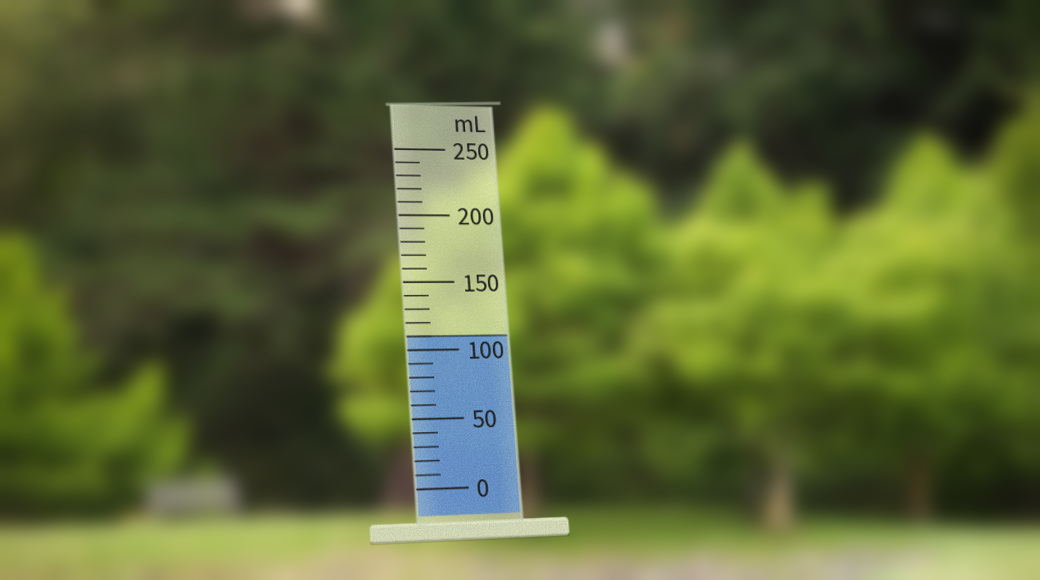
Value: 110 mL
